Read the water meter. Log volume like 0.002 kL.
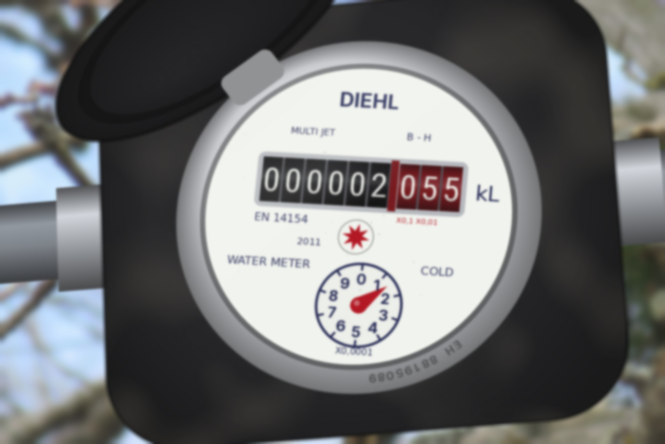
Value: 2.0551 kL
